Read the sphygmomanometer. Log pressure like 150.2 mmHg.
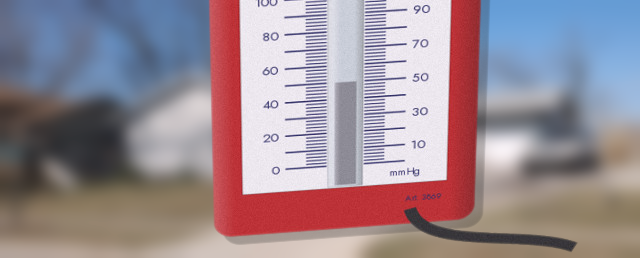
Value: 50 mmHg
